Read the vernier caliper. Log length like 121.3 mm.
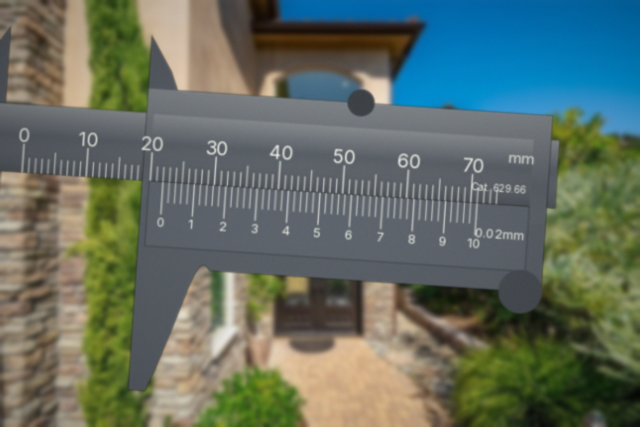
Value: 22.0 mm
